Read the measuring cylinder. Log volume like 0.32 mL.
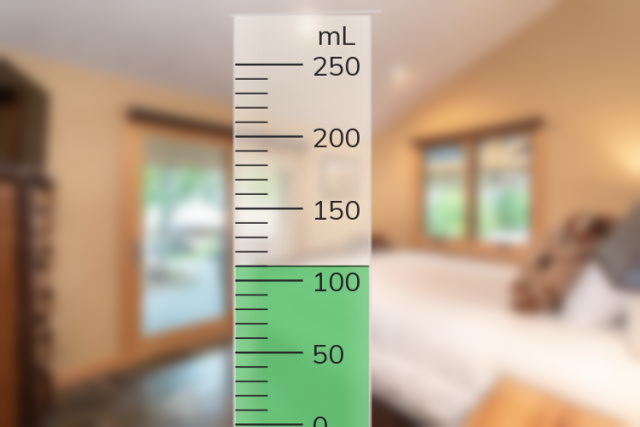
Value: 110 mL
